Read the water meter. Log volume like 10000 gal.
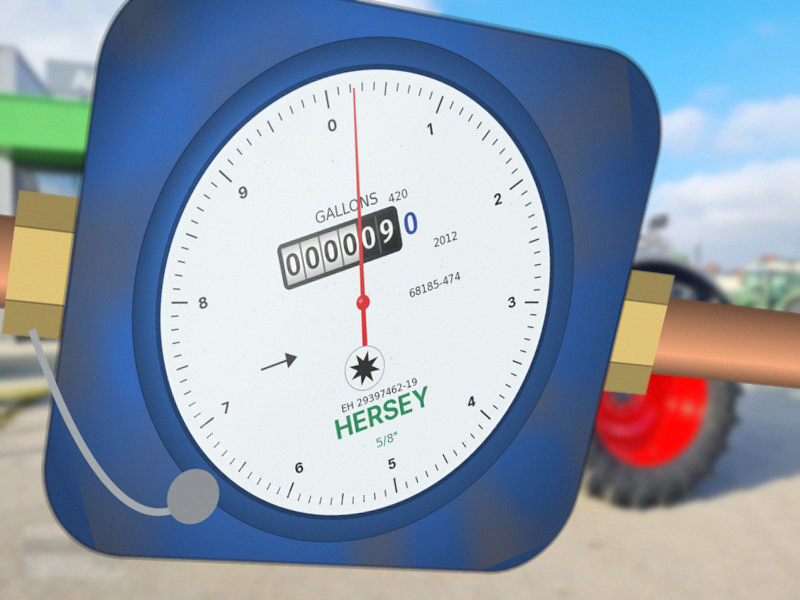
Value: 90.2 gal
